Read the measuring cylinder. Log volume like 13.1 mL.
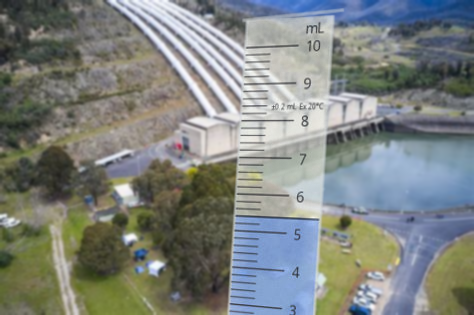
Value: 5.4 mL
